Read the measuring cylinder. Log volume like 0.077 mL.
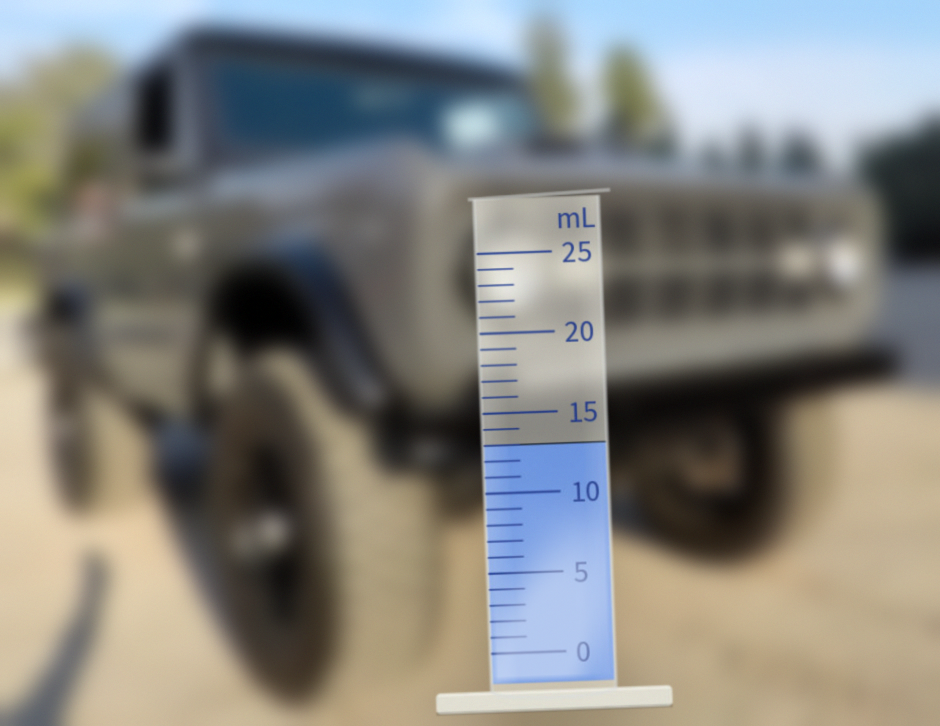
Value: 13 mL
